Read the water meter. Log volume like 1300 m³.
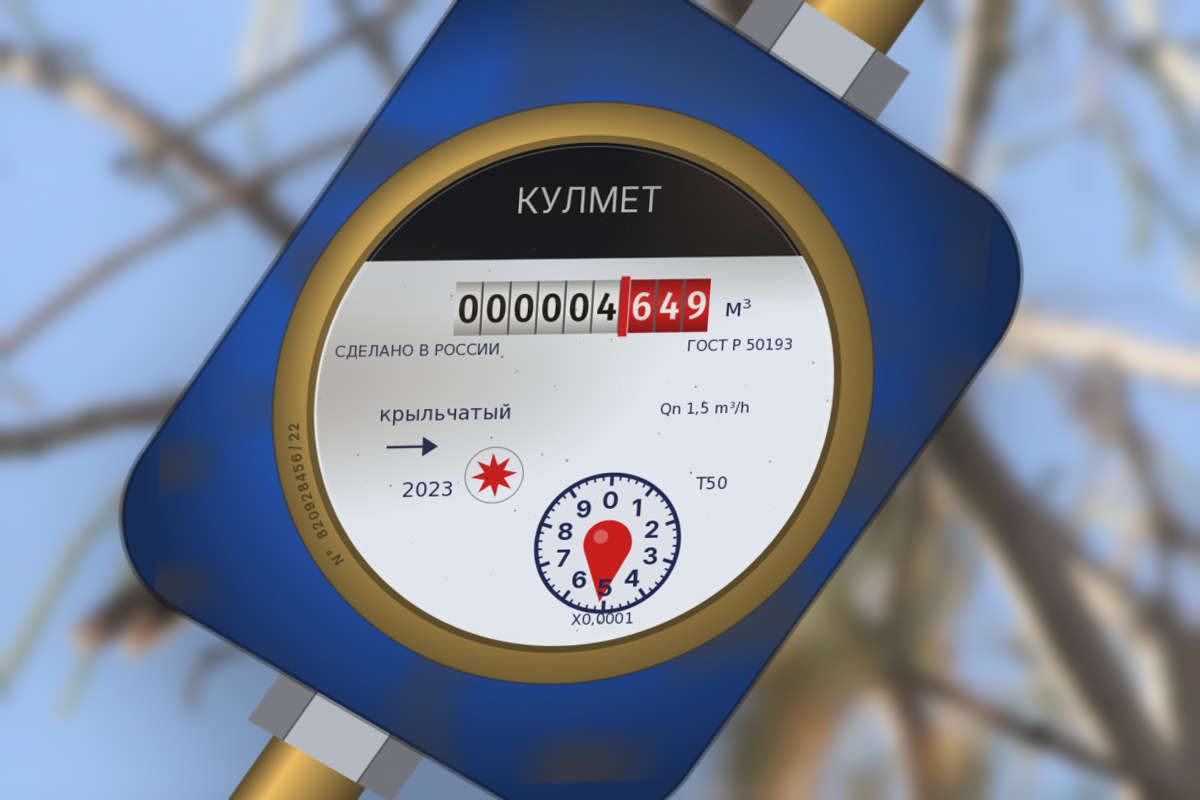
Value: 4.6495 m³
